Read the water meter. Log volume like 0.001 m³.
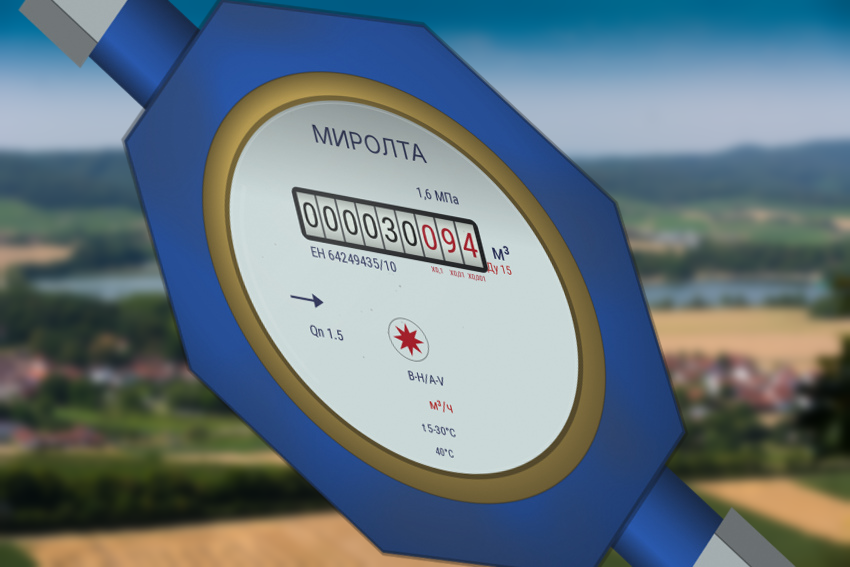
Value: 30.094 m³
